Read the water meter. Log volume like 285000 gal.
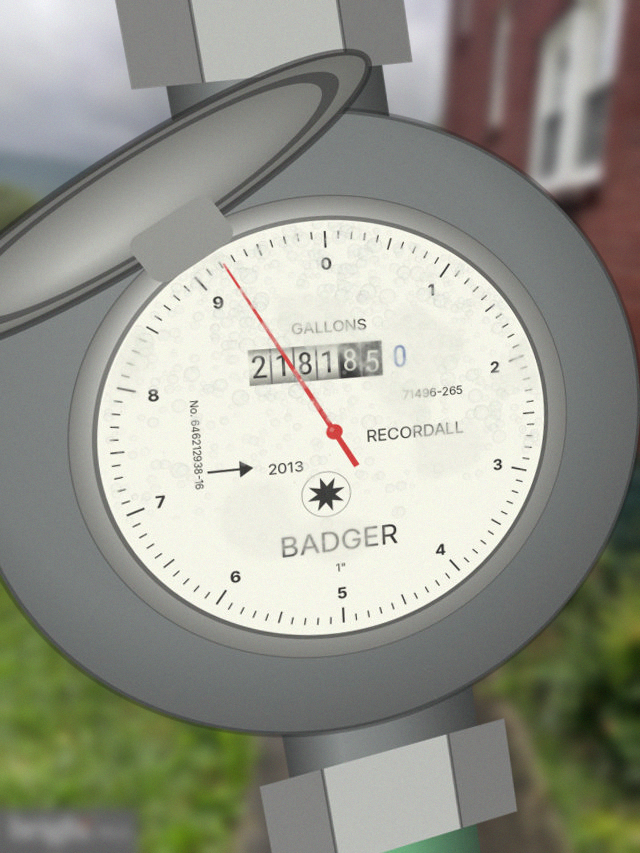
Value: 2181849.2 gal
